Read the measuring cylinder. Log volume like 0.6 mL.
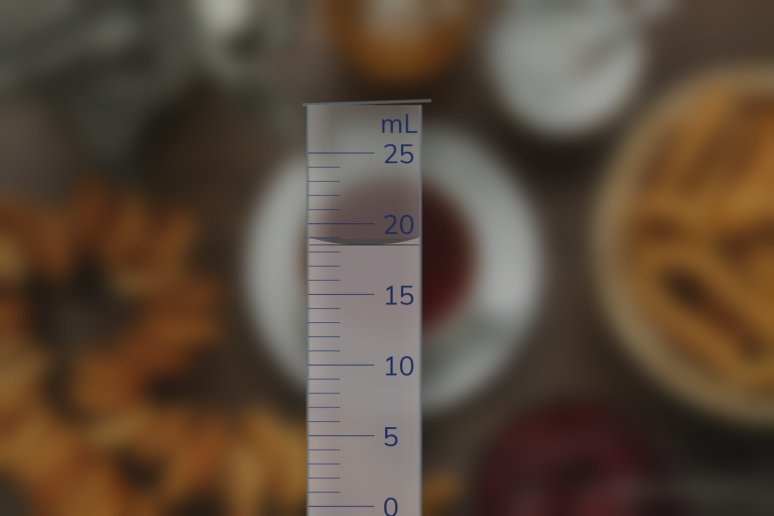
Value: 18.5 mL
